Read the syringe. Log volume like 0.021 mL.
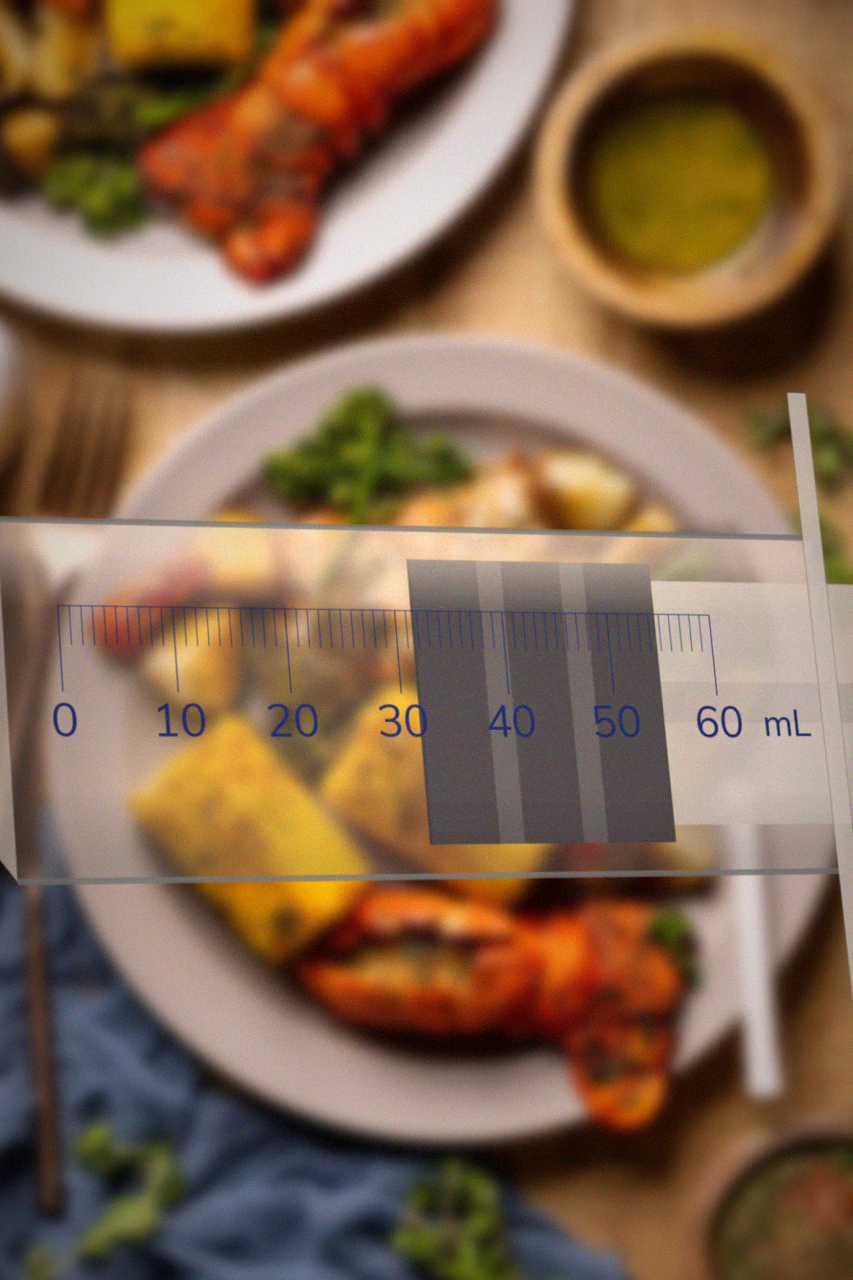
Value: 31.5 mL
